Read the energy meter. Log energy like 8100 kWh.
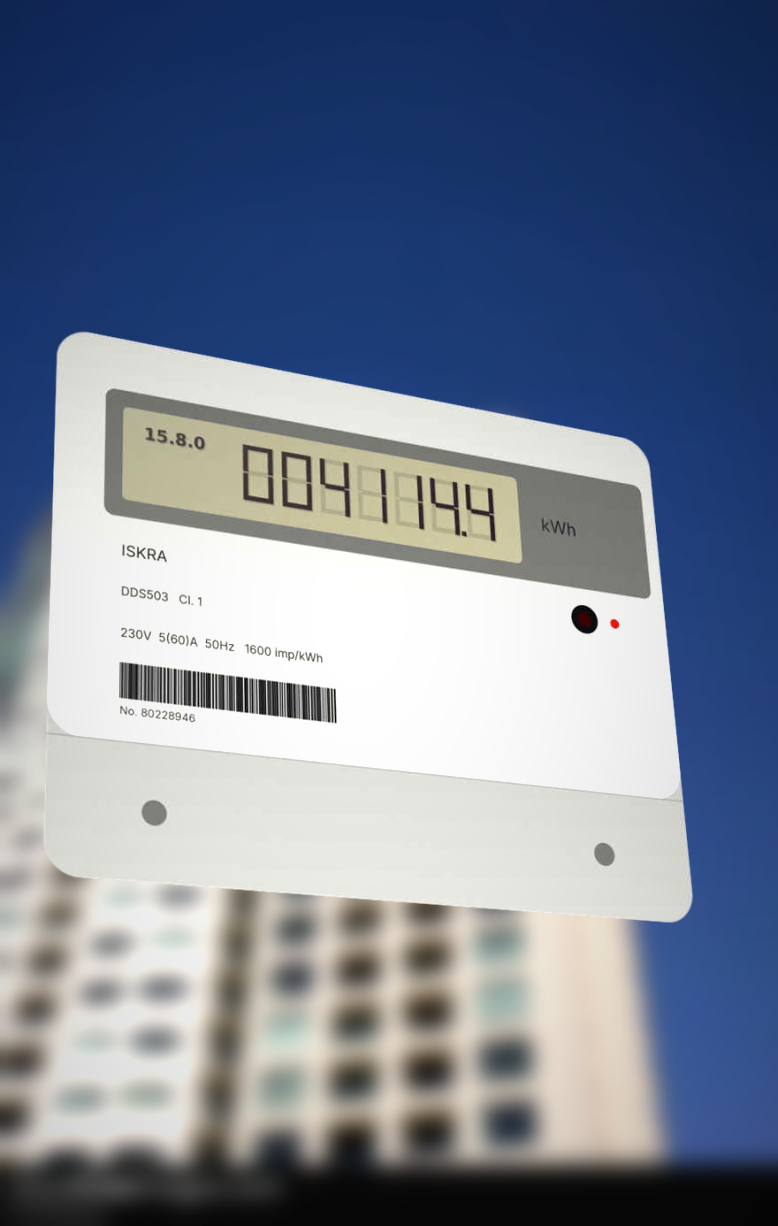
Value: 4114.4 kWh
